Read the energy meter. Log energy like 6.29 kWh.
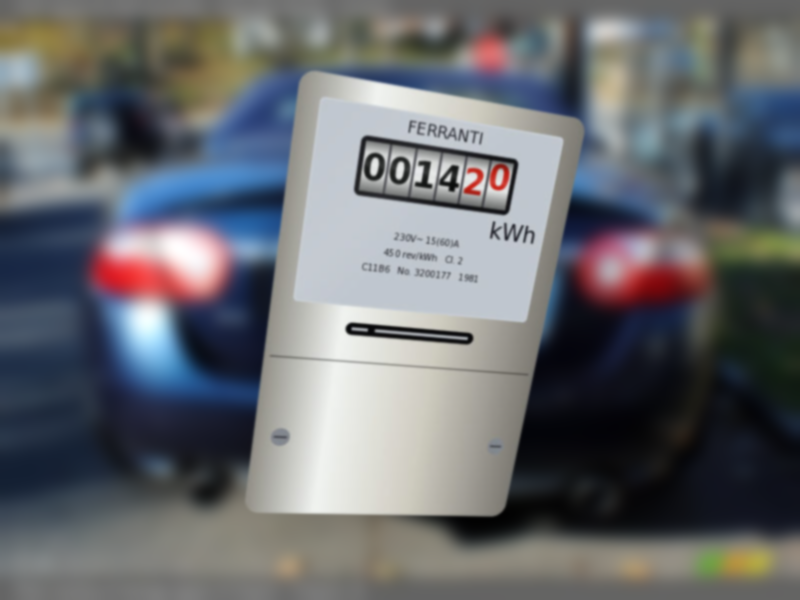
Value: 14.20 kWh
